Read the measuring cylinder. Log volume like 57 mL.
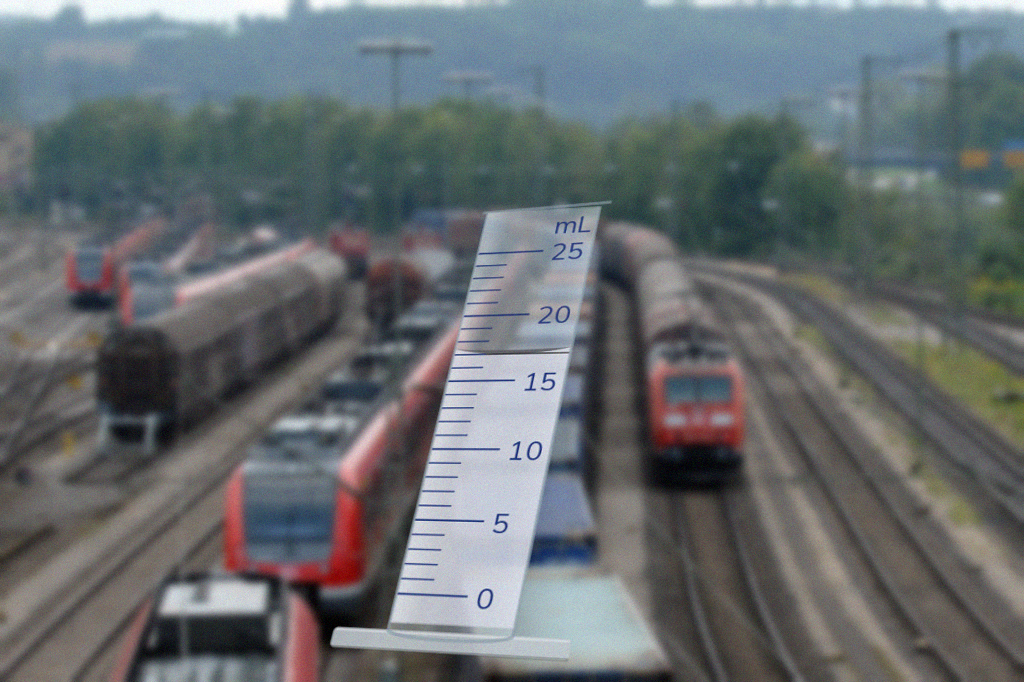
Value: 17 mL
